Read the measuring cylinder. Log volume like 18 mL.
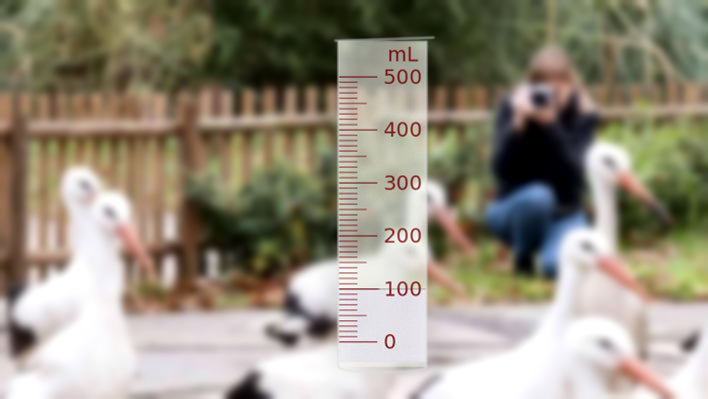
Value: 100 mL
